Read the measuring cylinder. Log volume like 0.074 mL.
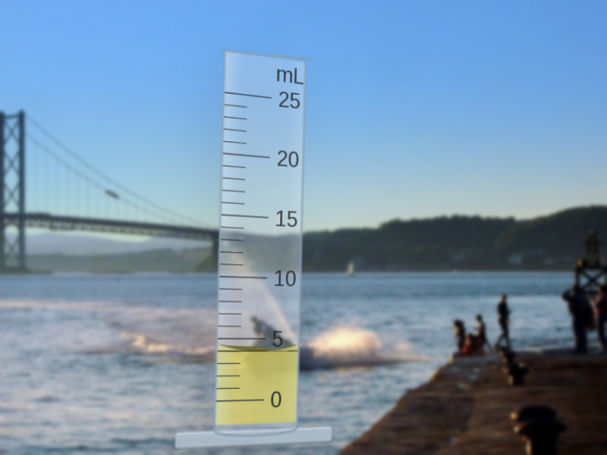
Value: 4 mL
